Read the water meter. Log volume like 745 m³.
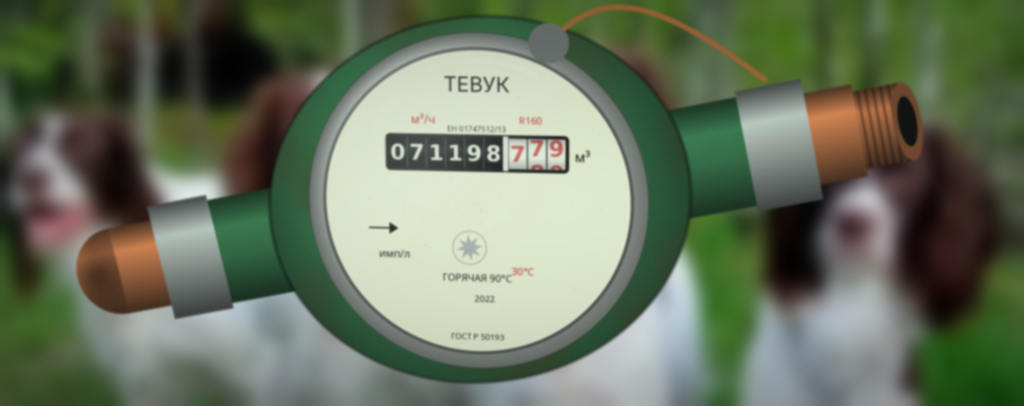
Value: 71198.779 m³
